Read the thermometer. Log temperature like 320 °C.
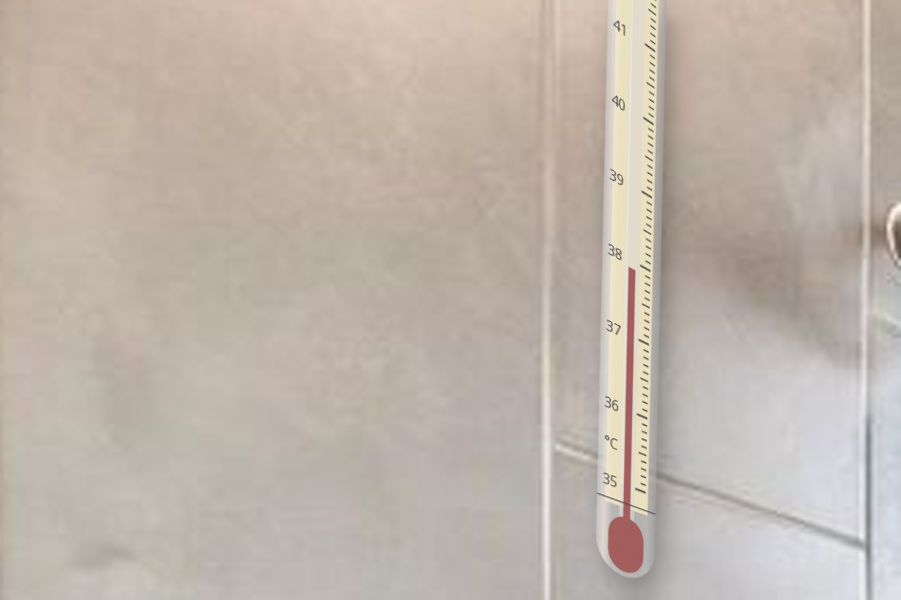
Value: 37.9 °C
